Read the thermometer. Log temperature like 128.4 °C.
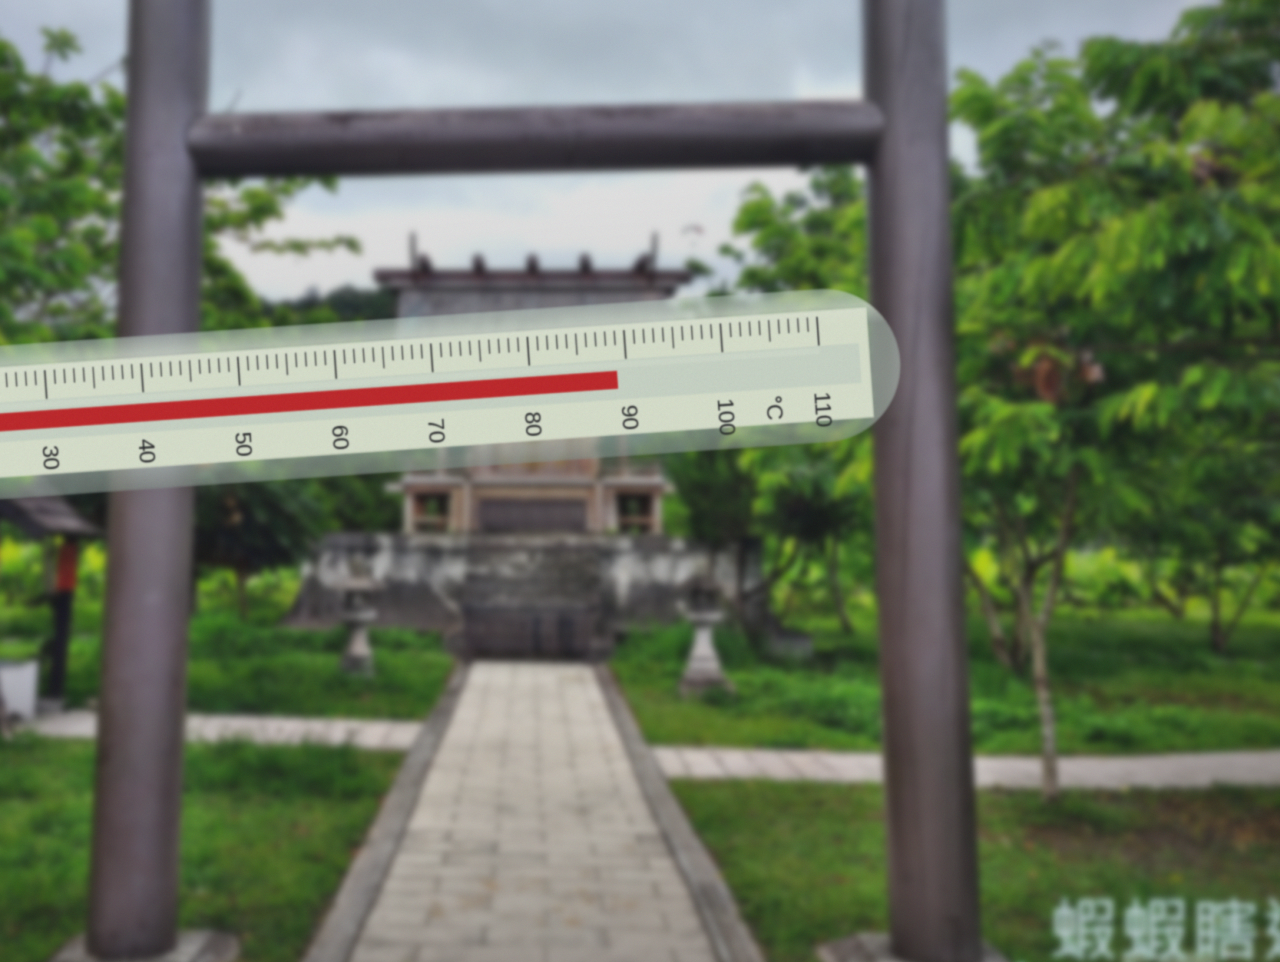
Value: 89 °C
